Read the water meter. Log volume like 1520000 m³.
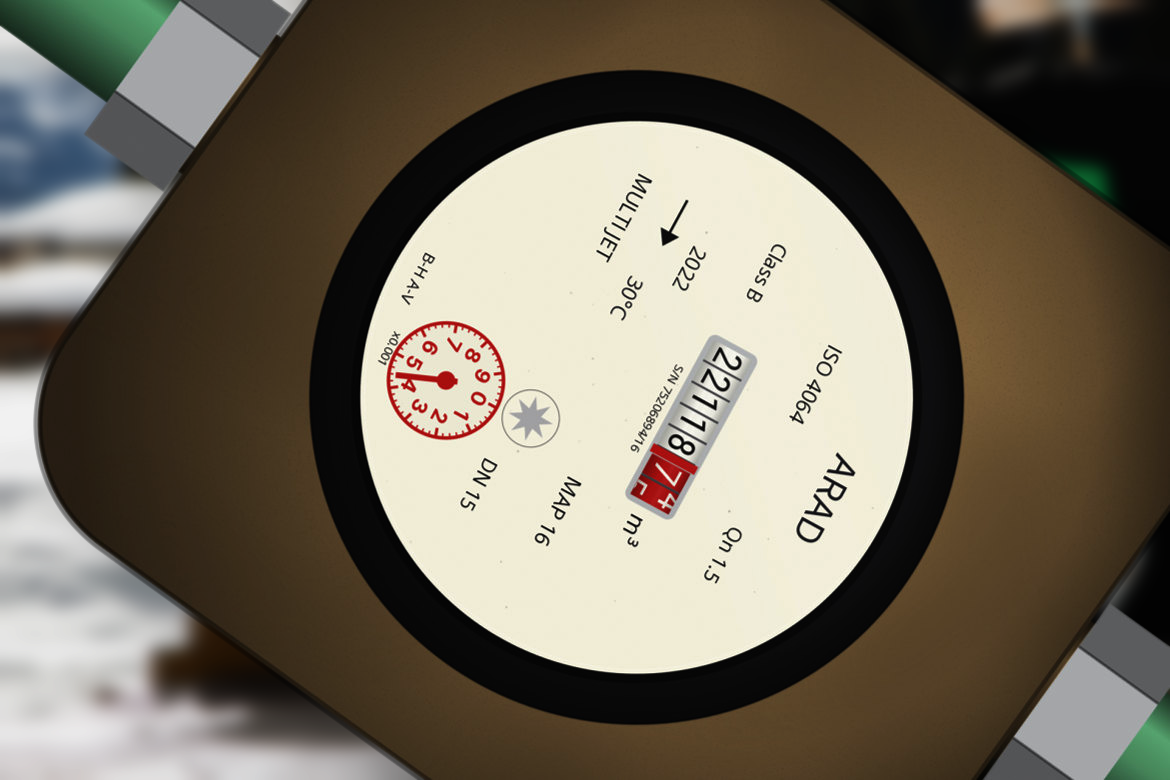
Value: 22118.744 m³
